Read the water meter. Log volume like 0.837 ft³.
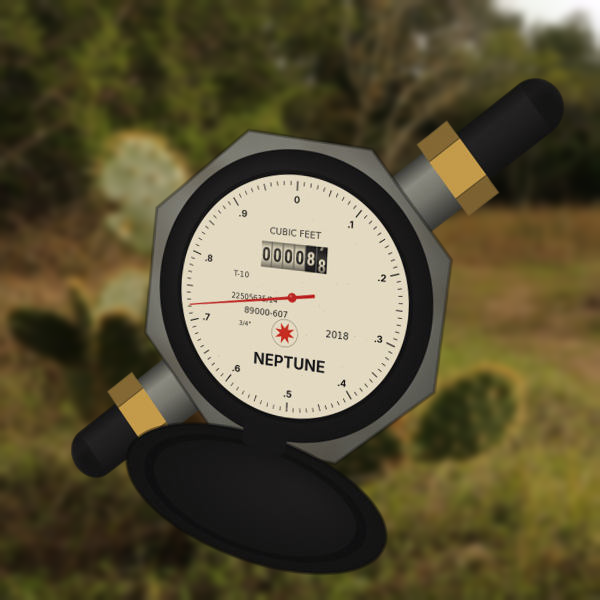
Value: 87.72 ft³
